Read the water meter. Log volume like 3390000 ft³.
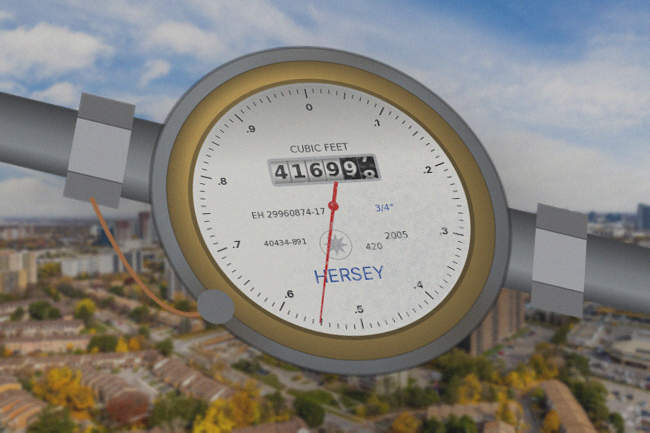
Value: 416997.55 ft³
